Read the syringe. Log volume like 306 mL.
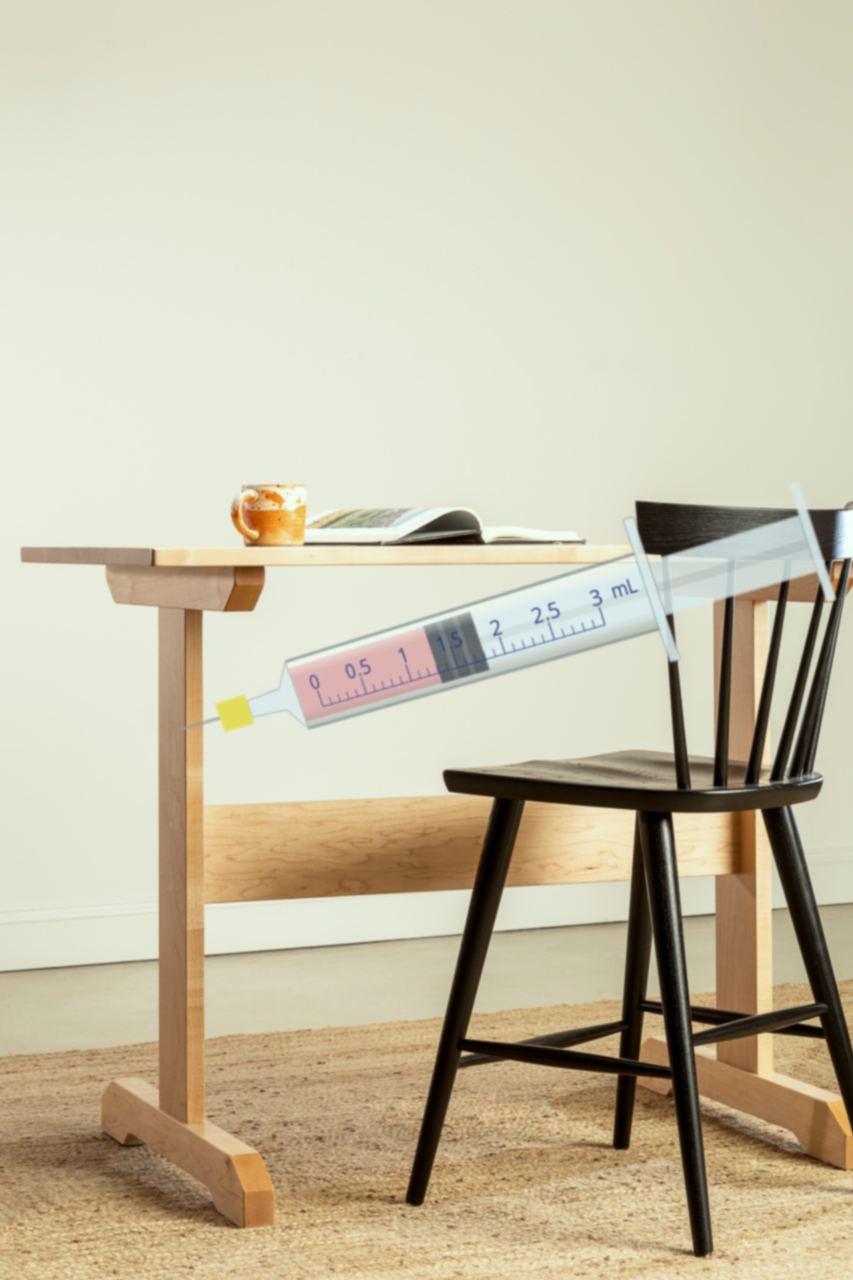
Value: 1.3 mL
